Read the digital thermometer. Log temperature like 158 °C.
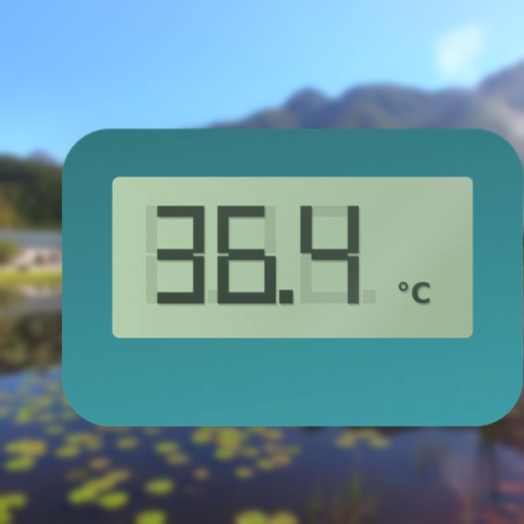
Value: 36.4 °C
